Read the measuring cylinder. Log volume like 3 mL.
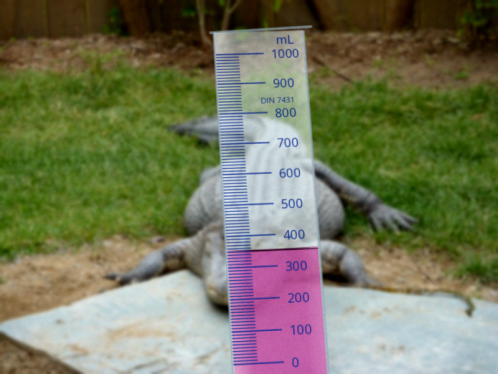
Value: 350 mL
